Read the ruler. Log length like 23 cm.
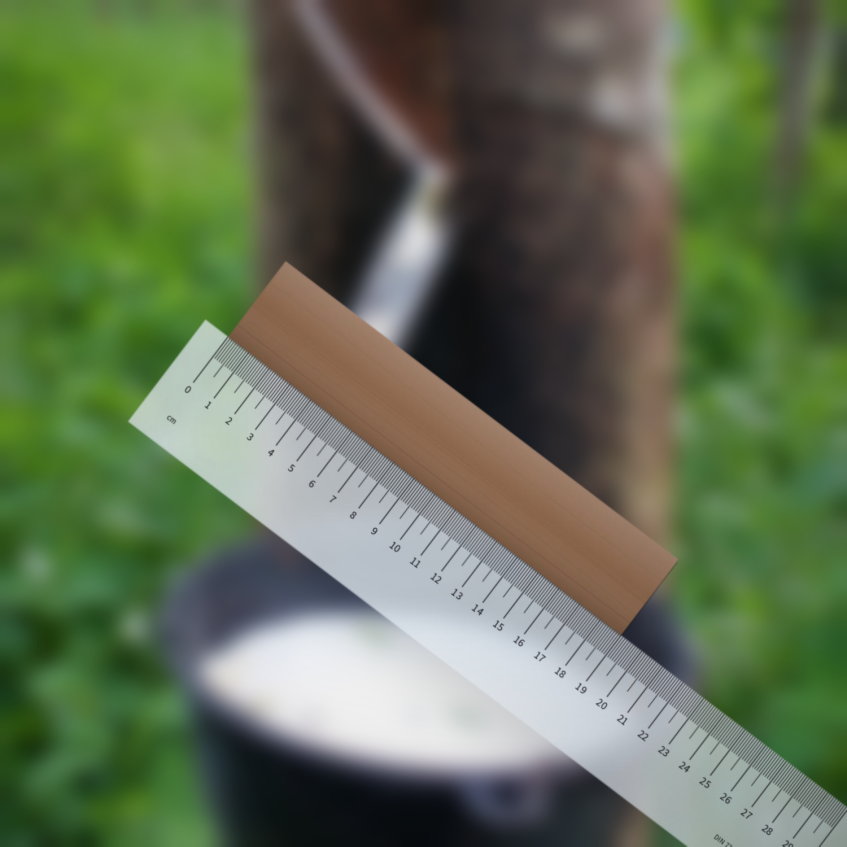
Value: 19 cm
